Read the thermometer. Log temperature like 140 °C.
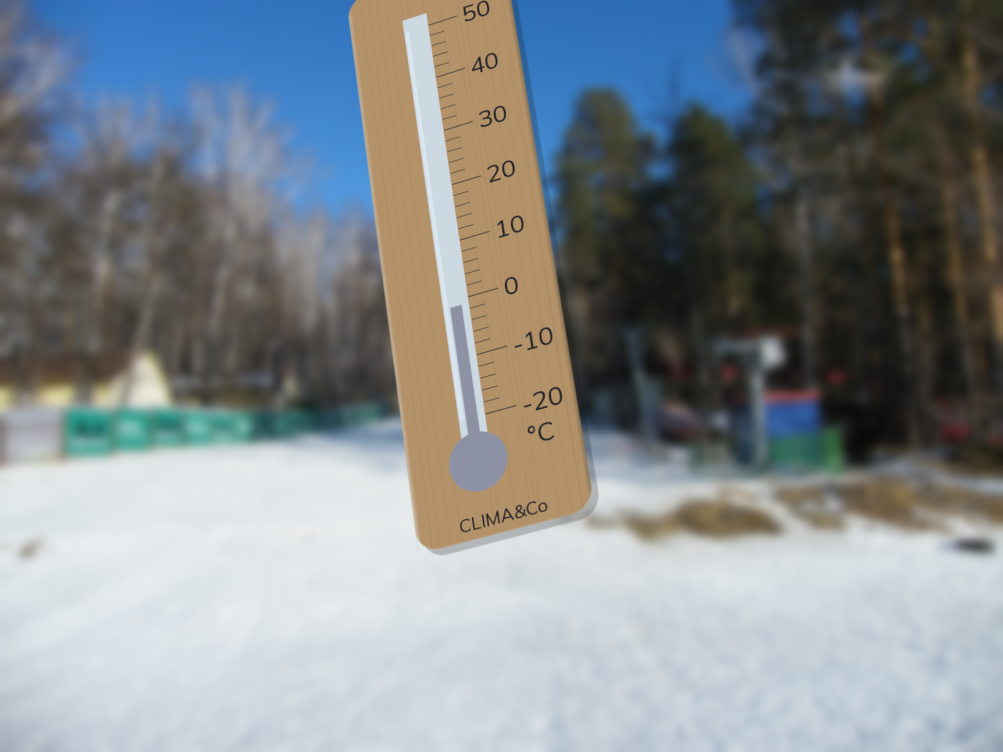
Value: -1 °C
